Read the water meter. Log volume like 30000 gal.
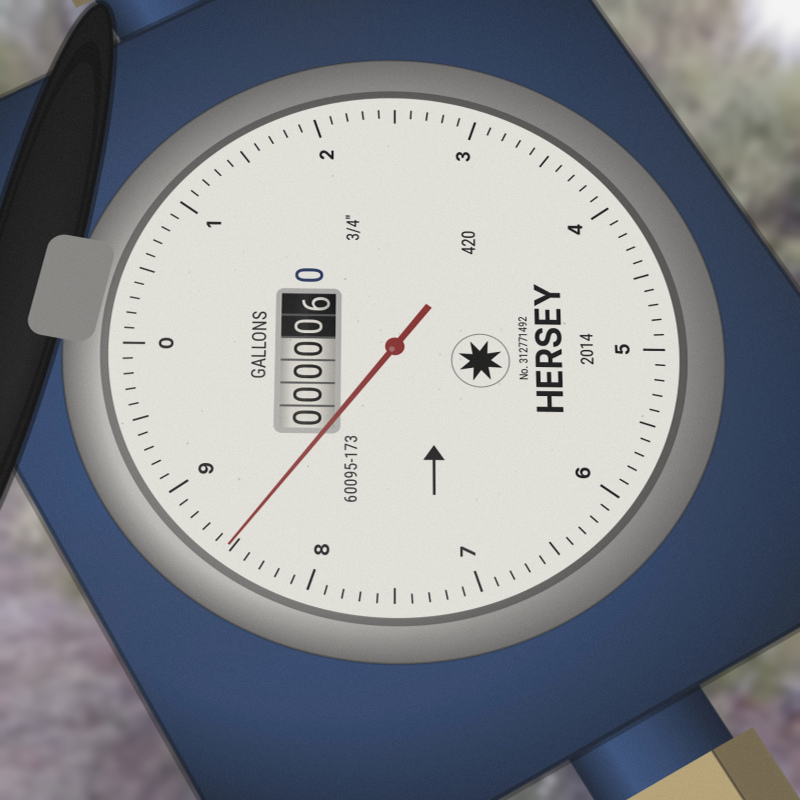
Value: 58.5 gal
